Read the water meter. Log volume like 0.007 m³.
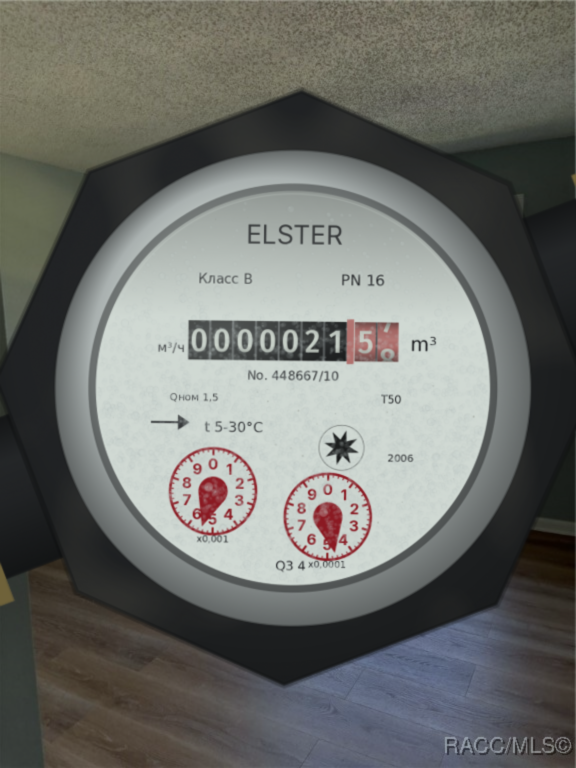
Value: 21.5754 m³
